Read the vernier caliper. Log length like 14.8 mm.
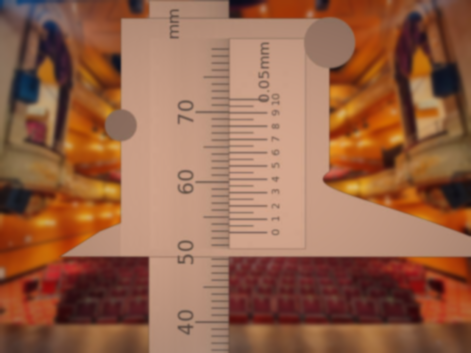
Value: 52.8 mm
